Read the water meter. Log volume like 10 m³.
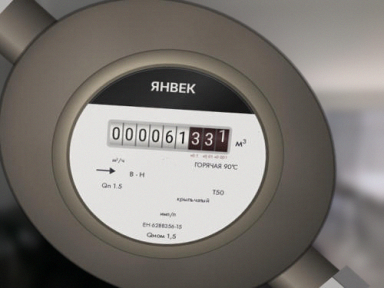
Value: 61.331 m³
